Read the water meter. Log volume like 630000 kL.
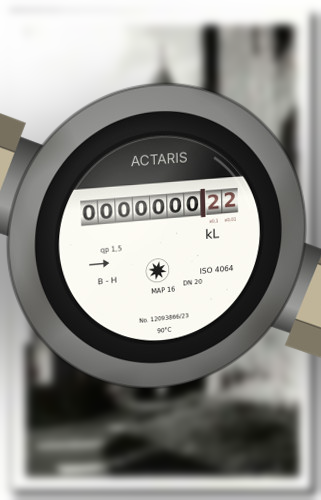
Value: 0.22 kL
